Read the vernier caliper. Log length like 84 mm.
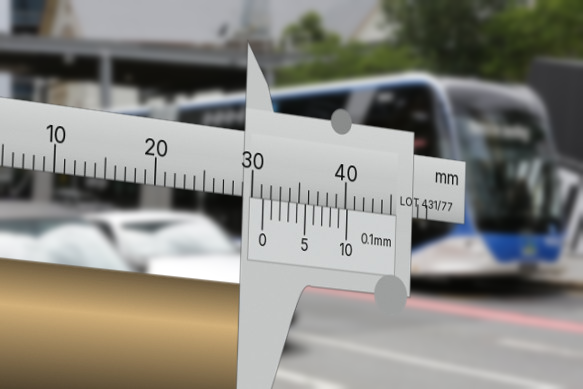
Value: 31.2 mm
